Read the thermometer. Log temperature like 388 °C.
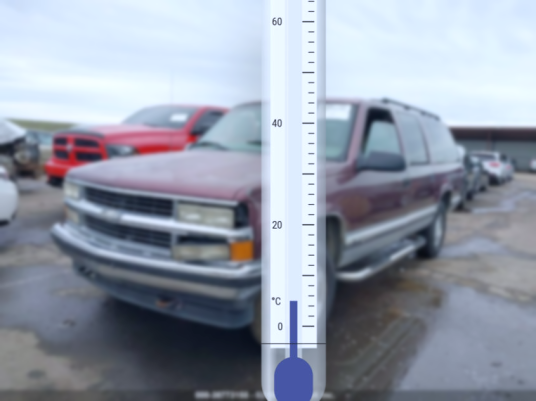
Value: 5 °C
